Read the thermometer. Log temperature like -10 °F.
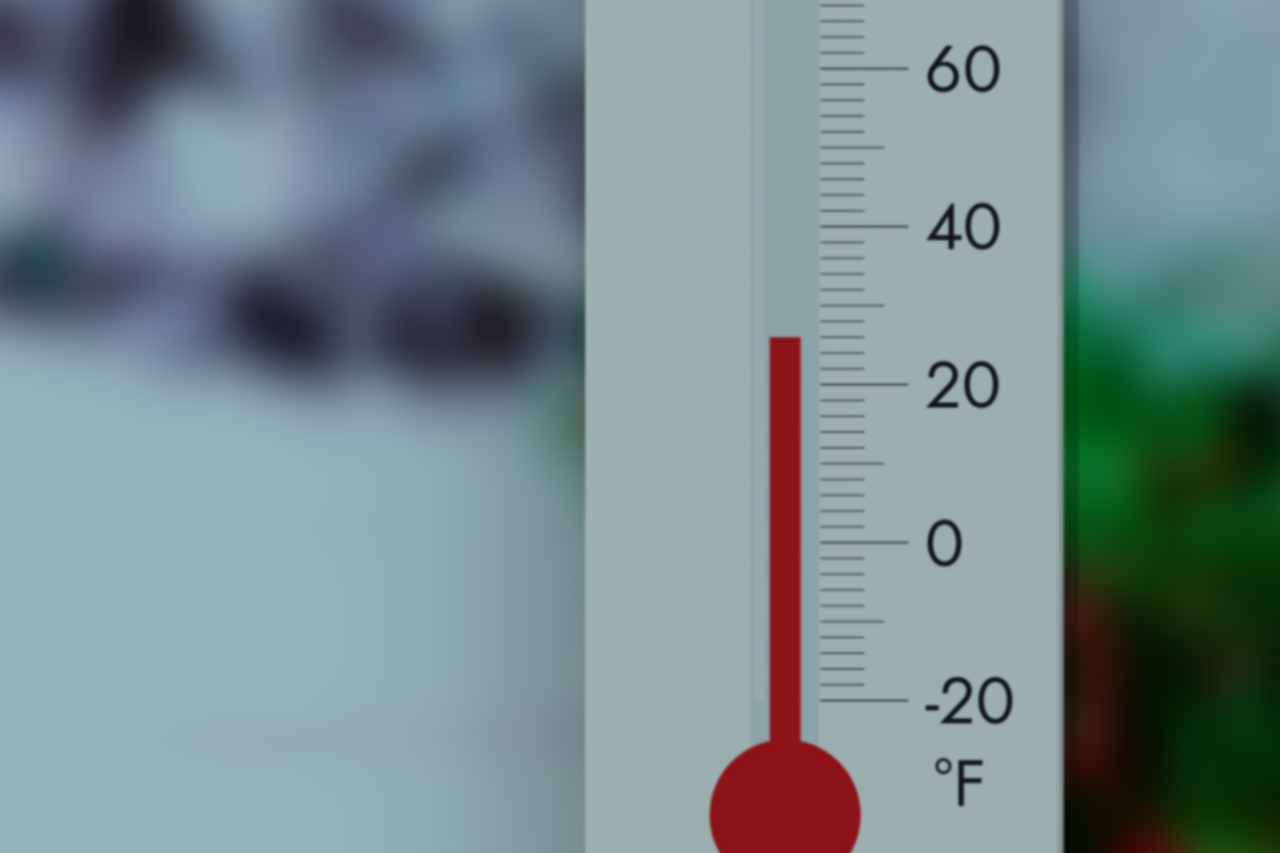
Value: 26 °F
